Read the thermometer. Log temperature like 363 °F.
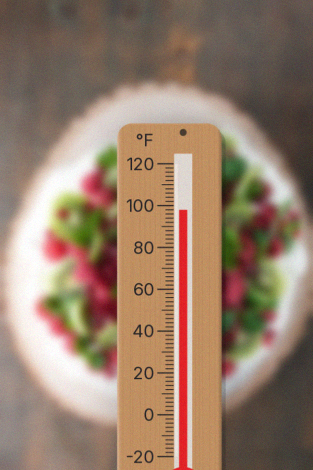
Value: 98 °F
